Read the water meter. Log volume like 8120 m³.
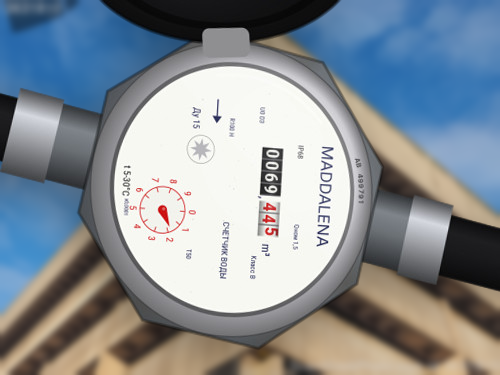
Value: 69.4451 m³
